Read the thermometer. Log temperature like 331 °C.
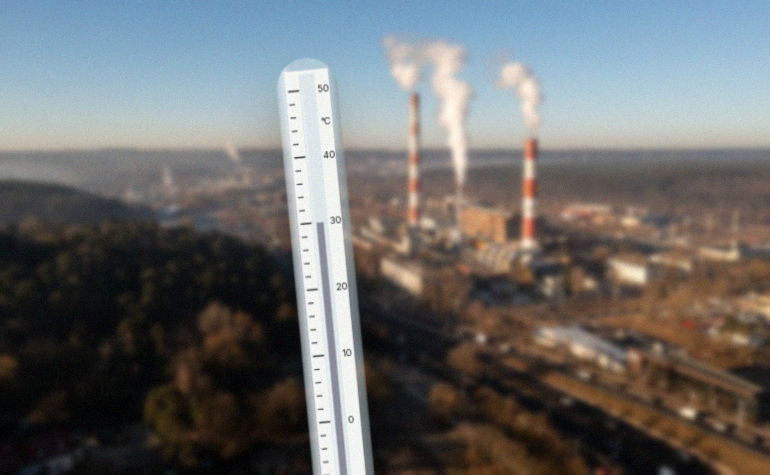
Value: 30 °C
